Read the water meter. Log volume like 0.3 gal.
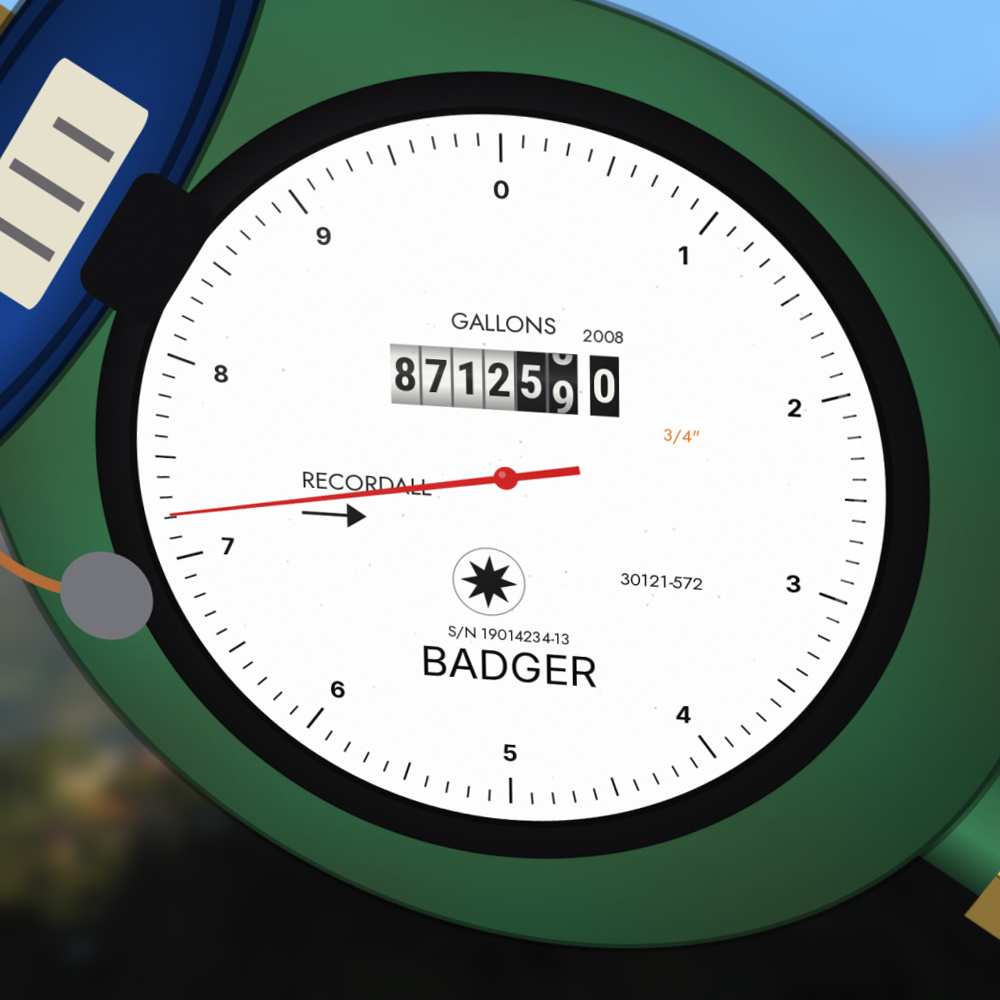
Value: 8712587.2 gal
